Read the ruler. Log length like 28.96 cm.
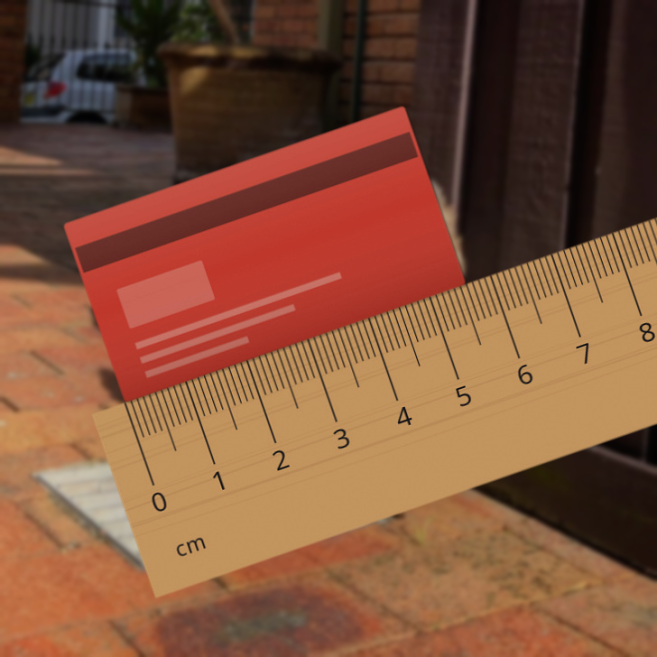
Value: 5.6 cm
